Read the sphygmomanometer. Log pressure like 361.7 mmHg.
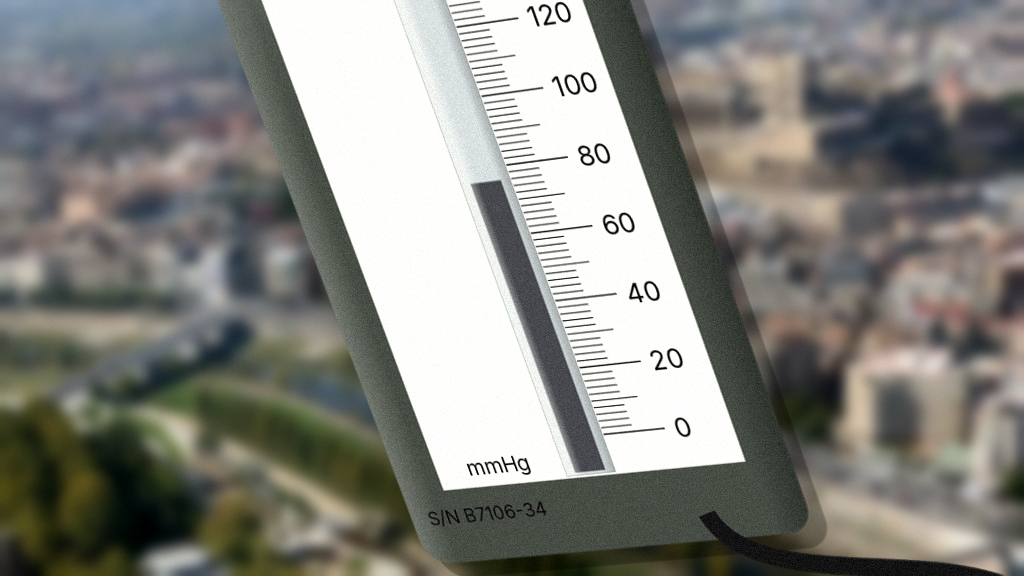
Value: 76 mmHg
